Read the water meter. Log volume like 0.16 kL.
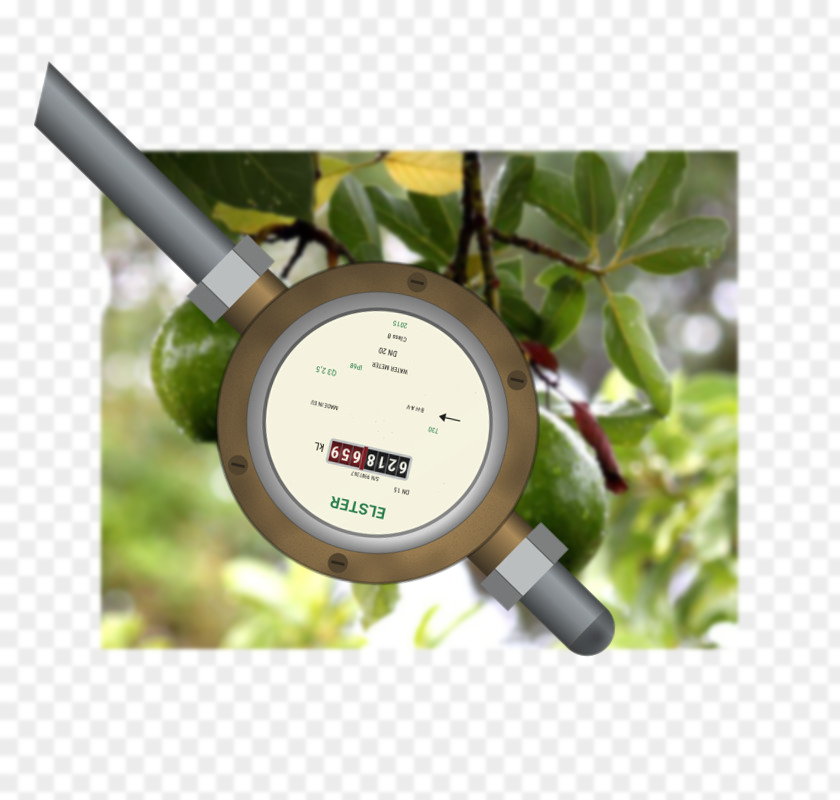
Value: 6218.659 kL
